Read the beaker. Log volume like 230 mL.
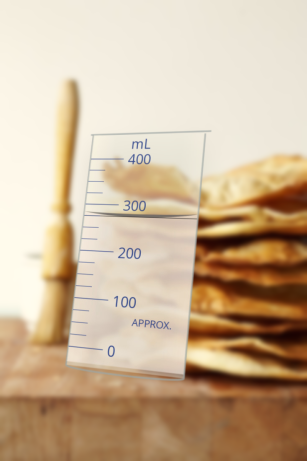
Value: 275 mL
